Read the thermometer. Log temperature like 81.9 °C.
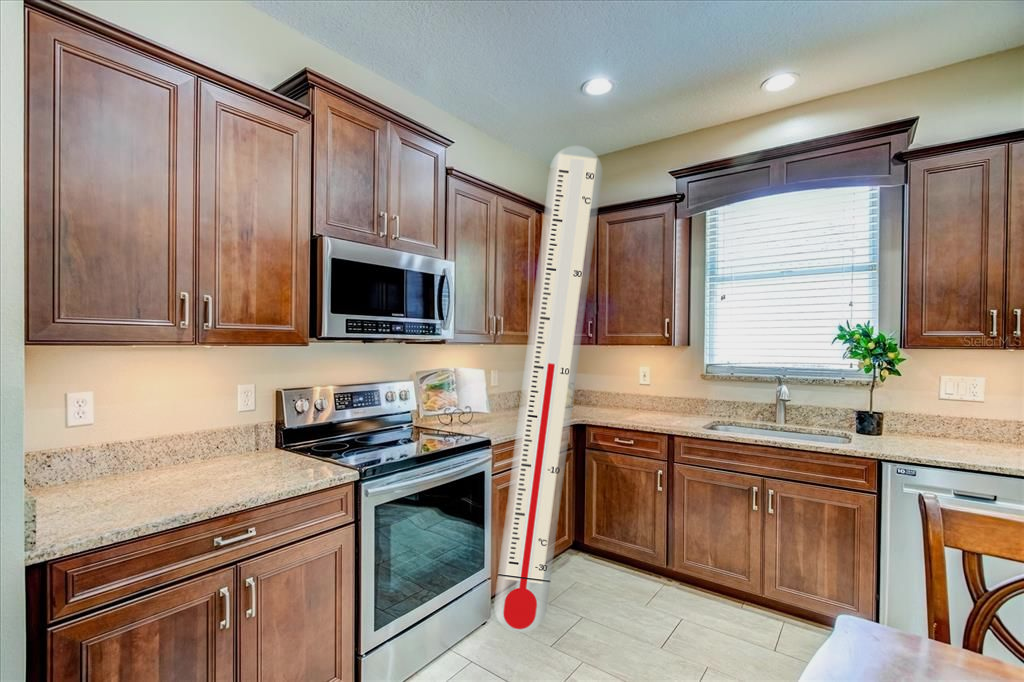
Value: 11 °C
